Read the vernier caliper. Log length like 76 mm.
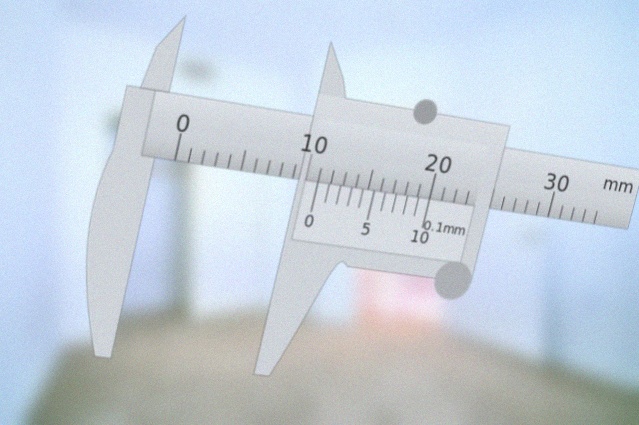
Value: 11.0 mm
